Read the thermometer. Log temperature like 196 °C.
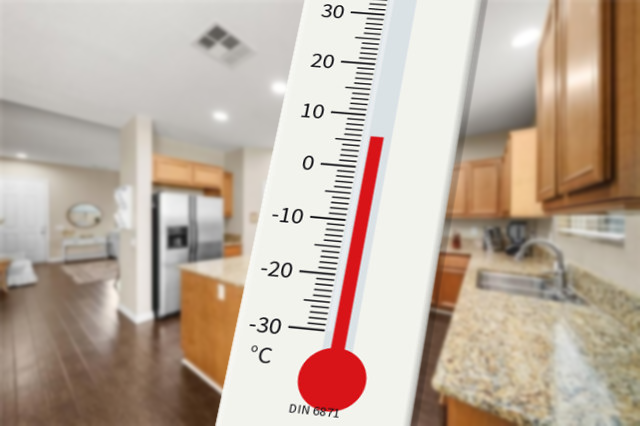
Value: 6 °C
